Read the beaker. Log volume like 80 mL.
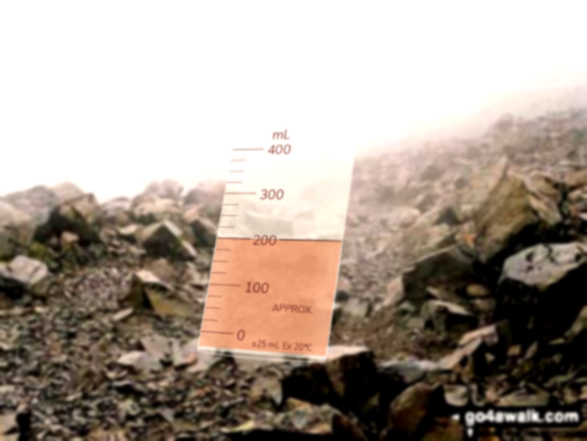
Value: 200 mL
